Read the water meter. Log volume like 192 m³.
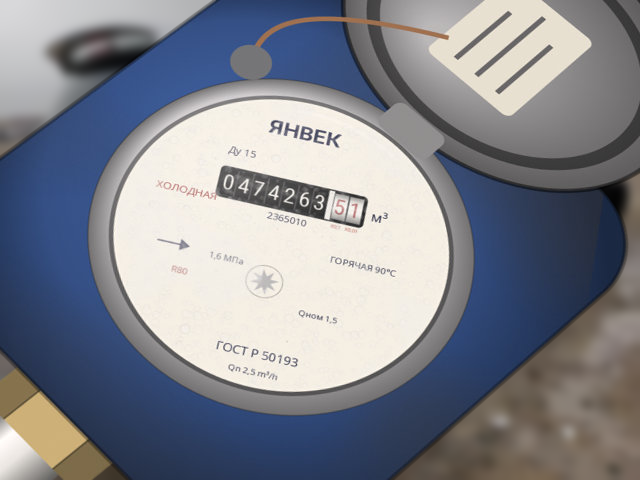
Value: 474263.51 m³
